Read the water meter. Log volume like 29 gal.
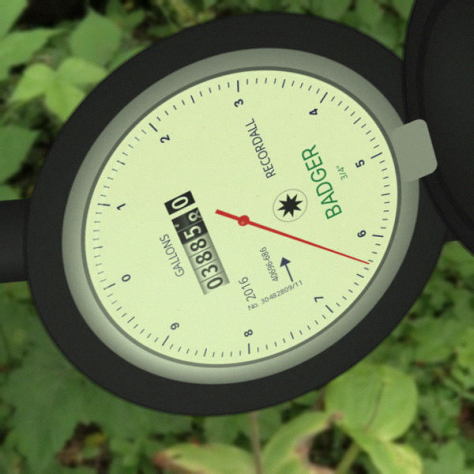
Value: 388576.3 gal
